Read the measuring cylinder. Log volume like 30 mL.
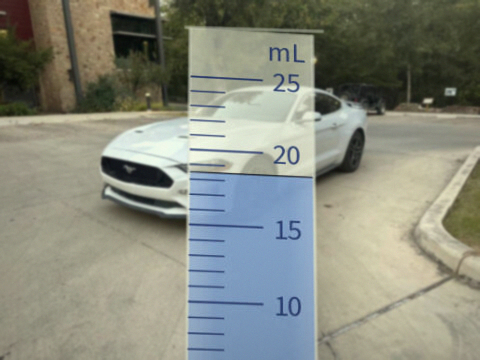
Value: 18.5 mL
